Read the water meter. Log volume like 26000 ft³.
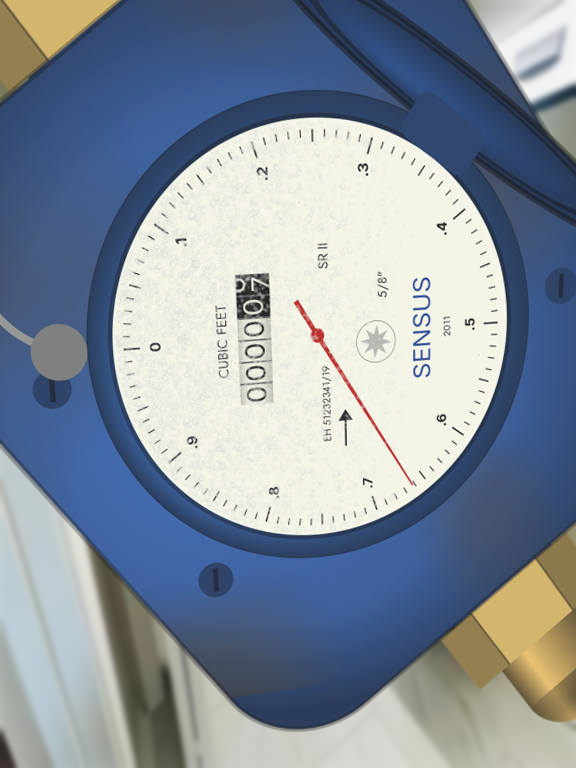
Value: 6.66 ft³
